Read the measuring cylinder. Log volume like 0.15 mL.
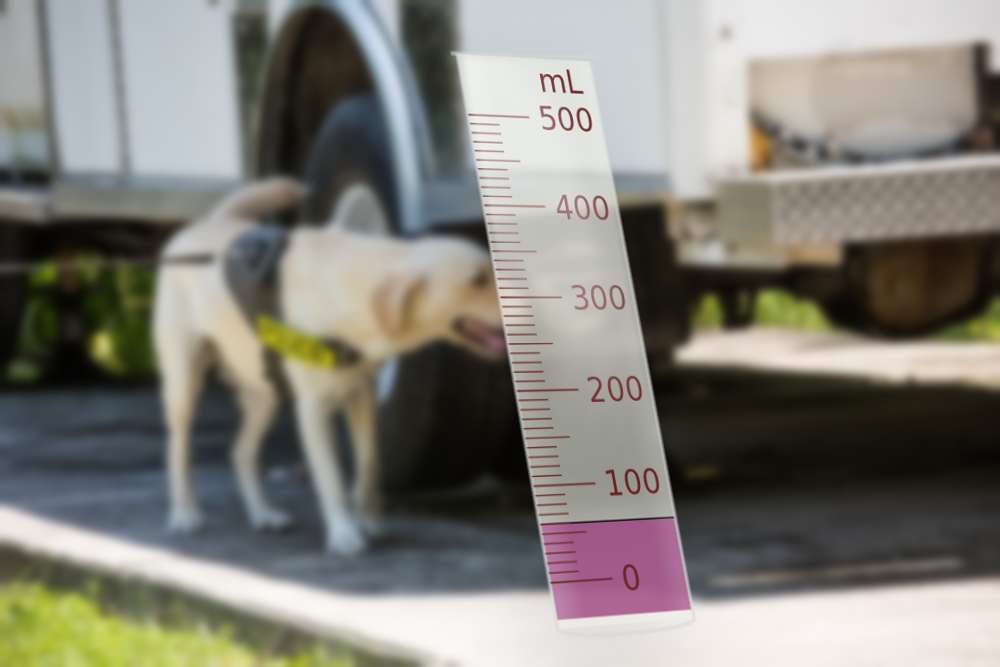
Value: 60 mL
